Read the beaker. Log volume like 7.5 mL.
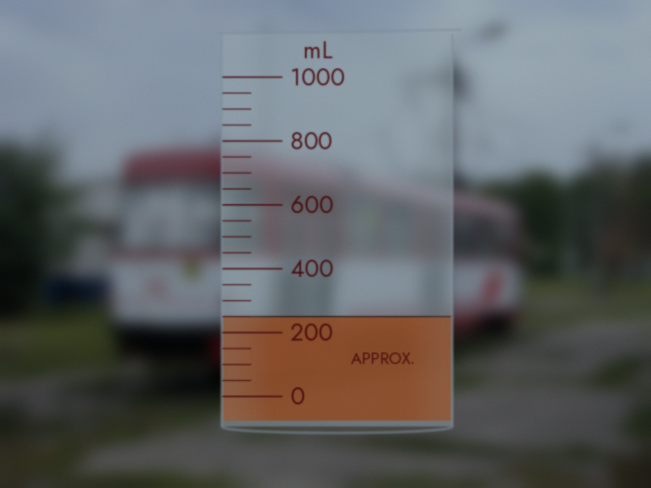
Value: 250 mL
